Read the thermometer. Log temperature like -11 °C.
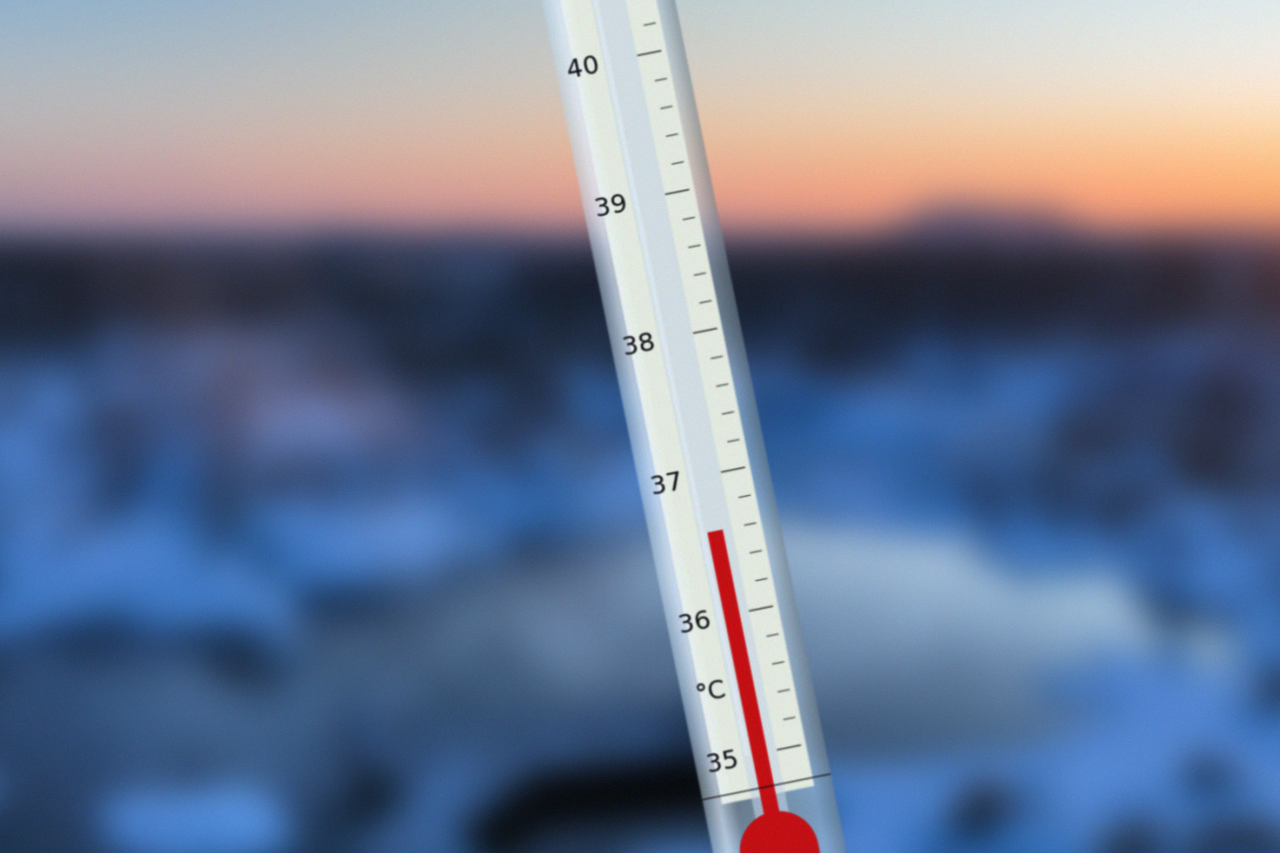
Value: 36.6 °C
